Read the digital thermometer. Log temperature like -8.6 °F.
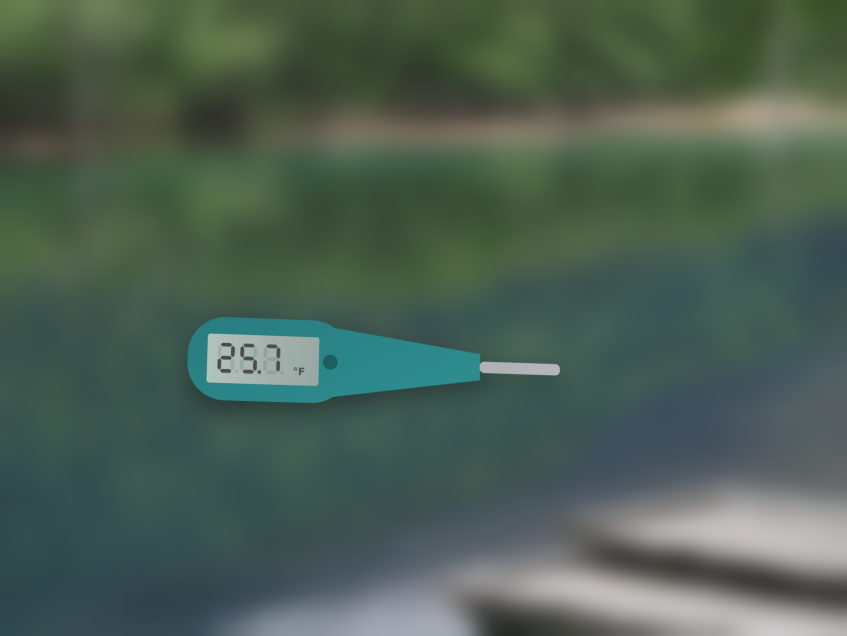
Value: 25.7 °F
